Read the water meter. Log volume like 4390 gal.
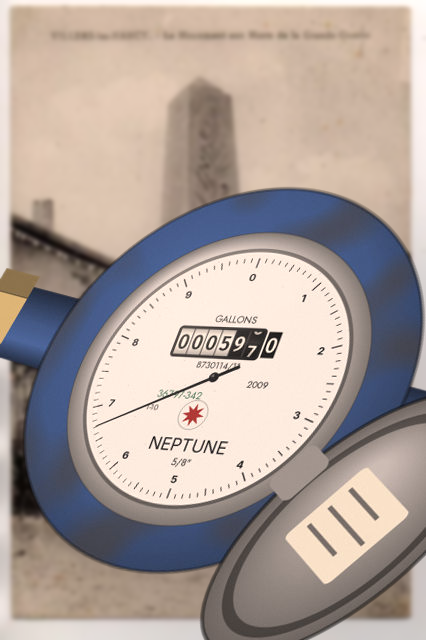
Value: 5966.7 gal
